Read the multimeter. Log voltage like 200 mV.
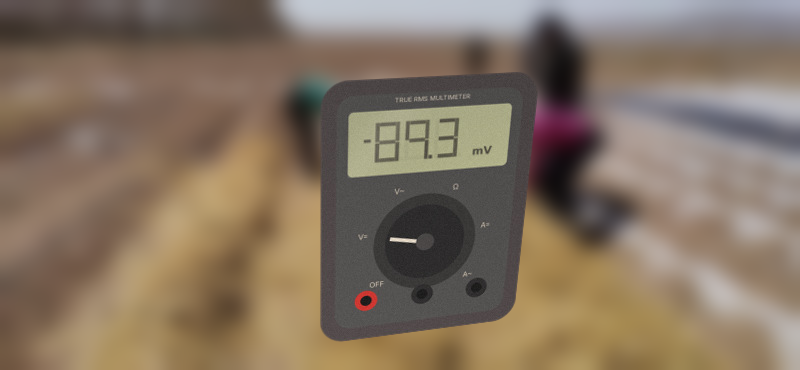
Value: -89.3 mV
